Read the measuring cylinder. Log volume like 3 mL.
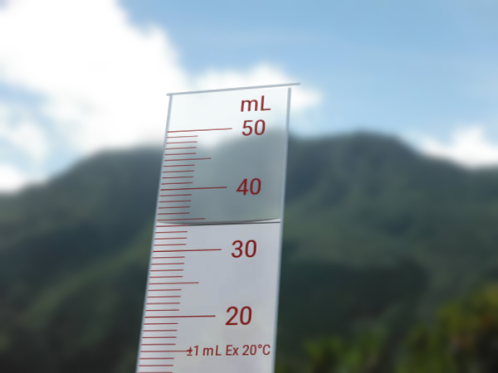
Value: 34 mL
